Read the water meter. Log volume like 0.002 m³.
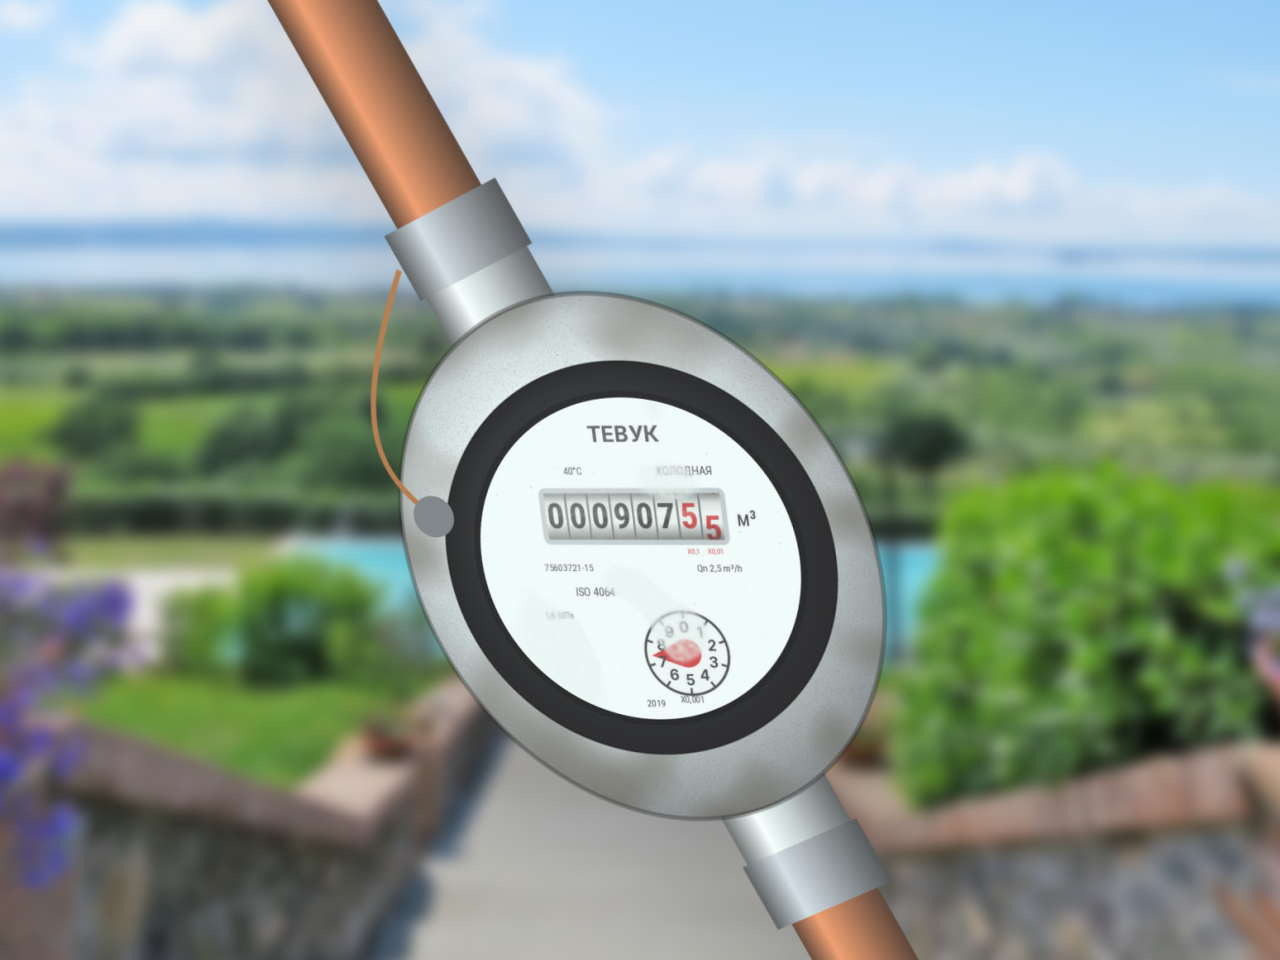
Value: 907.547 m³
